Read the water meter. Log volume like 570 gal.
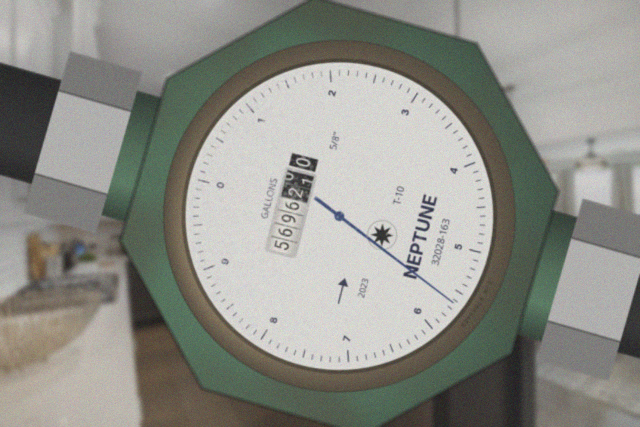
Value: 5696205.6 gal
